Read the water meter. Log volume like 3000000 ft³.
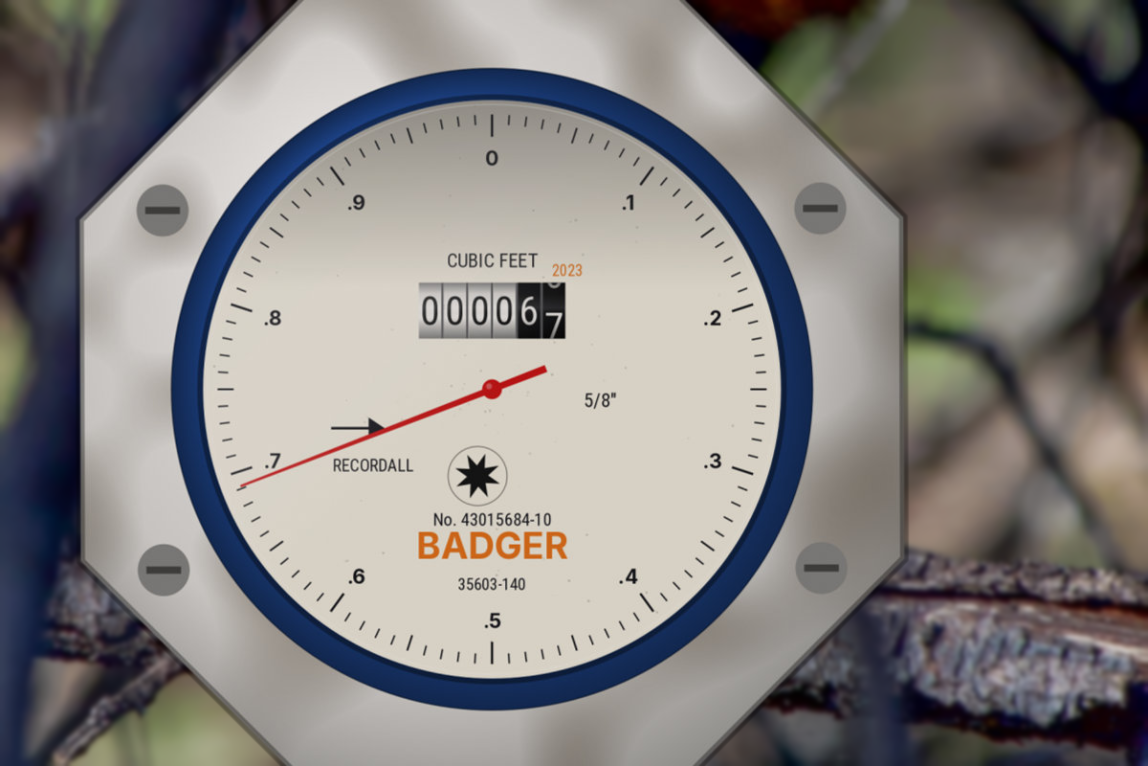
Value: 66.69 ft³
